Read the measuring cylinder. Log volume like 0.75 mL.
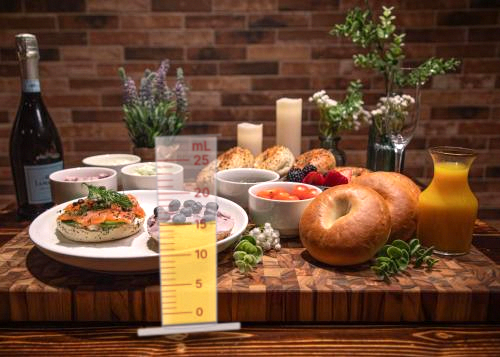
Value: 15 mL
